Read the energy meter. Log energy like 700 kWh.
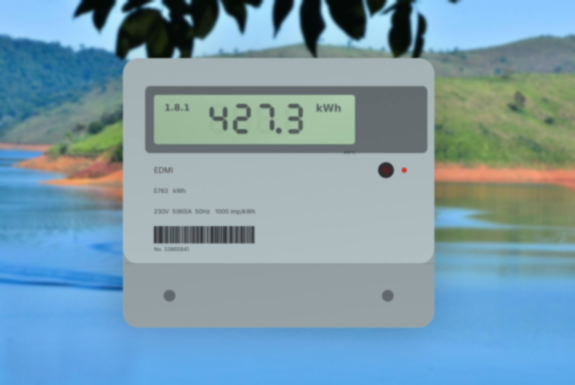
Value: 427.3 kWh
